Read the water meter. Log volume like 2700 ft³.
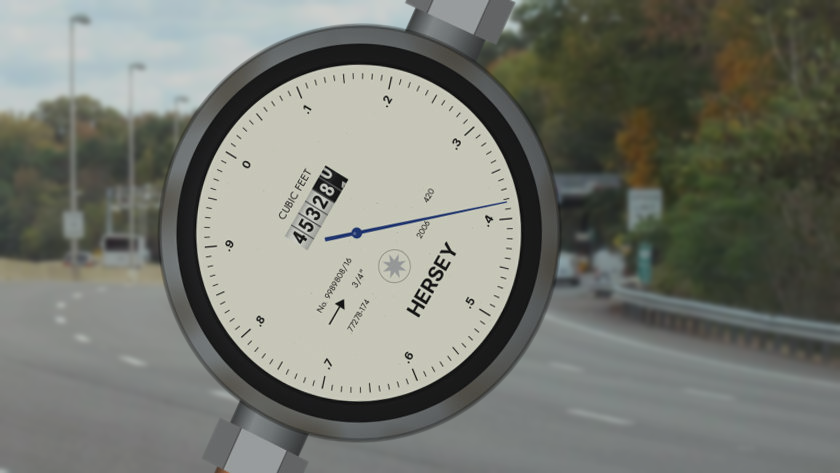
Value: 453280.38 ft³
